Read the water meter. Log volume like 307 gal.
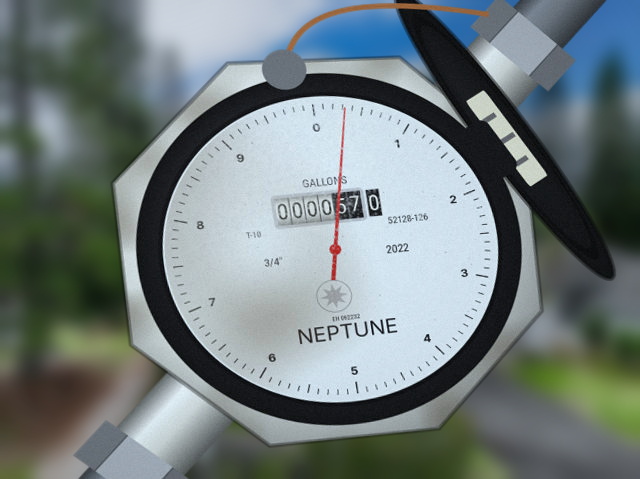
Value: 570.3 gal
